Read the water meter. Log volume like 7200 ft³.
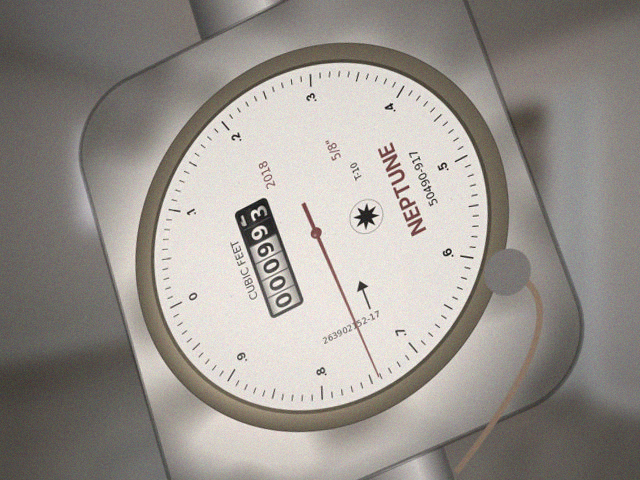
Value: 992.74 ft³
